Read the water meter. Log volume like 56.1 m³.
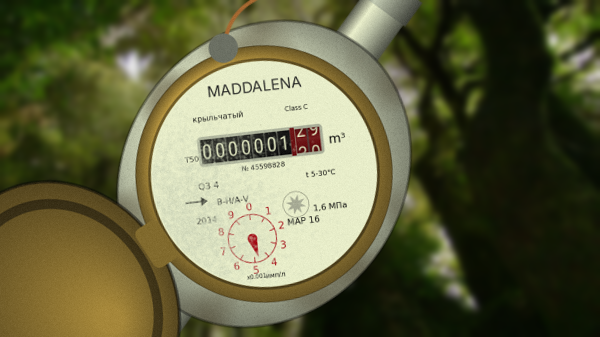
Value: 1.294 m³
